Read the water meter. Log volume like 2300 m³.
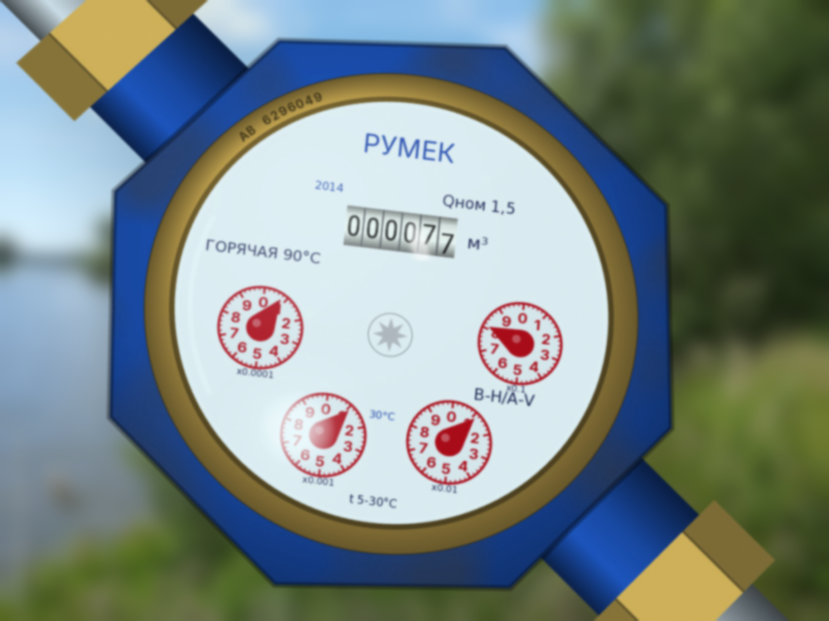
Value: 76.8110 m³
